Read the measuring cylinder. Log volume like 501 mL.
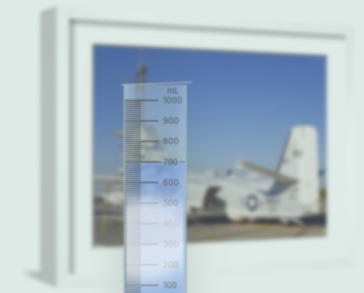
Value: 700 mL
